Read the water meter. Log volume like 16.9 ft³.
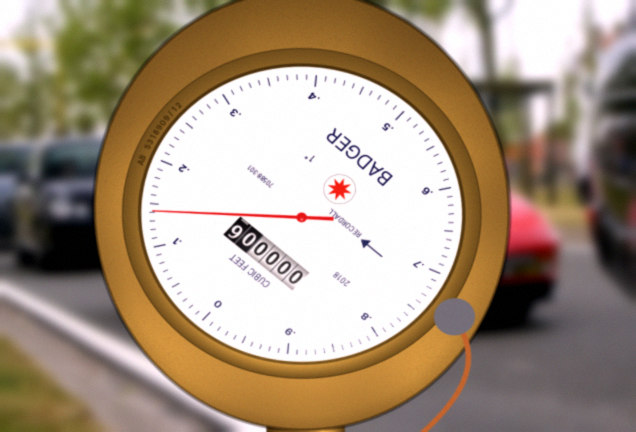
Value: 6.14 ft³
